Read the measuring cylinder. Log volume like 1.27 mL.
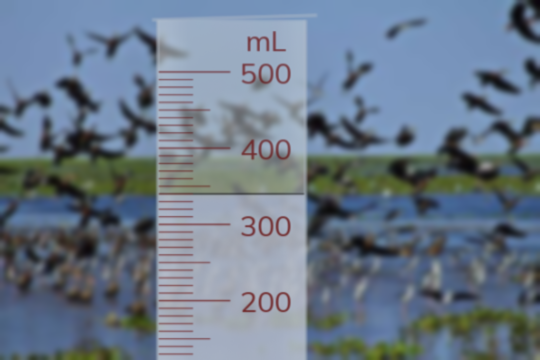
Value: 340 mL
